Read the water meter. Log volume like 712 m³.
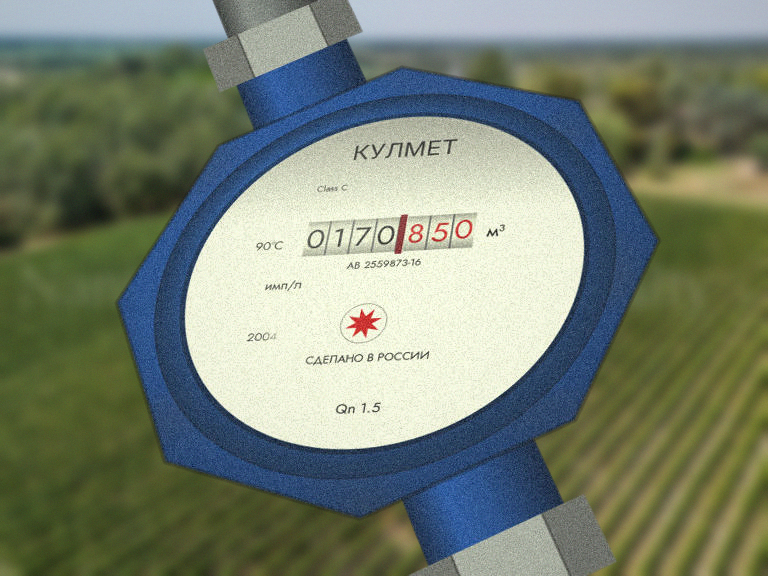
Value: 170.850 m³
